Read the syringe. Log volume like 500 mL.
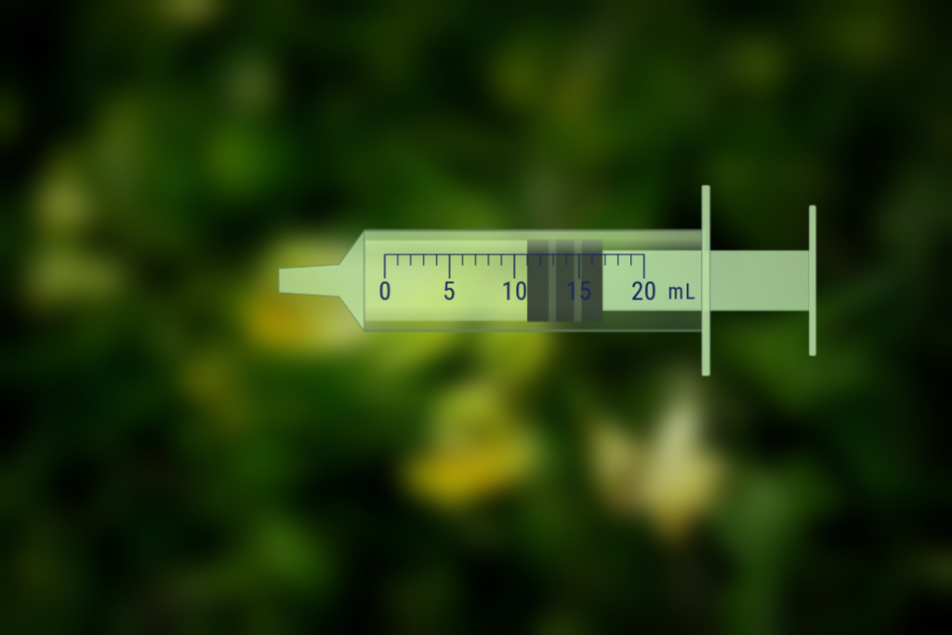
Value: 11 mL
